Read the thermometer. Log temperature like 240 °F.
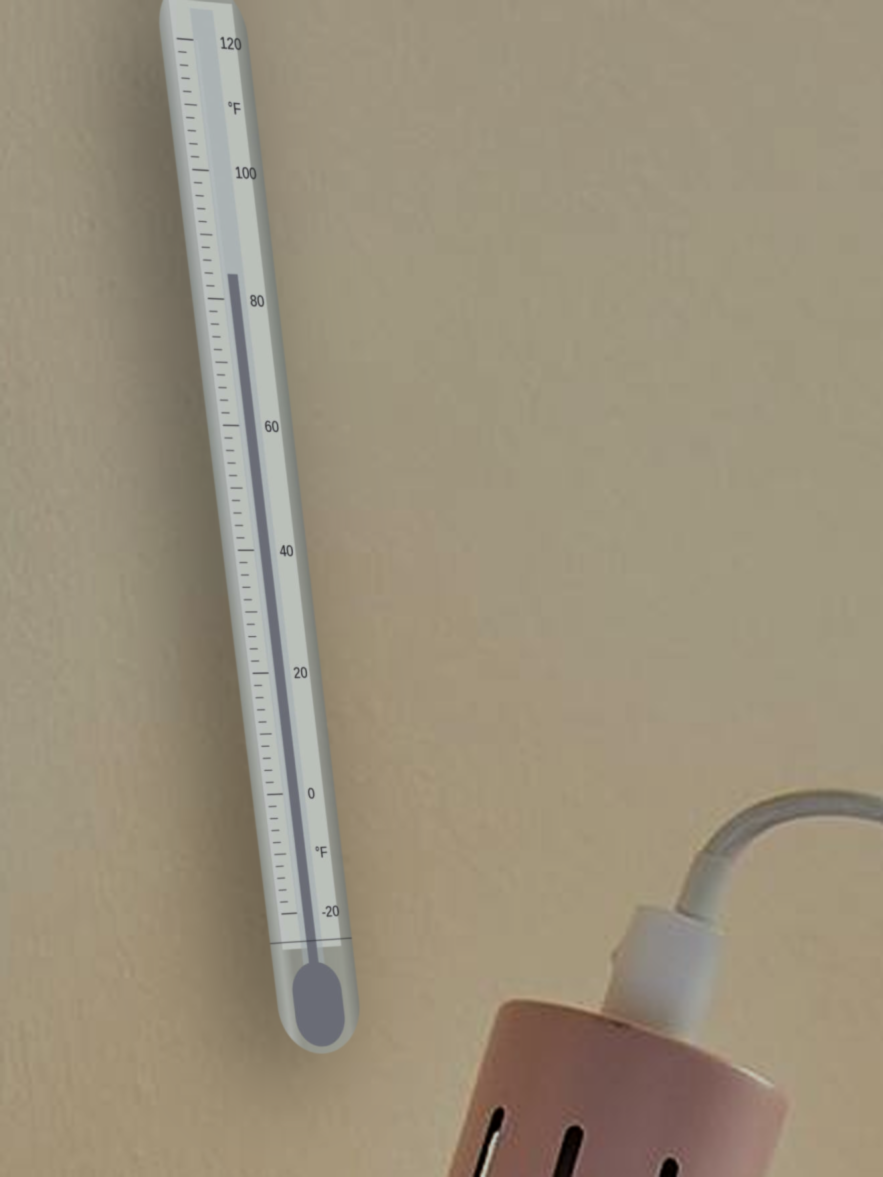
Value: 84 °F
